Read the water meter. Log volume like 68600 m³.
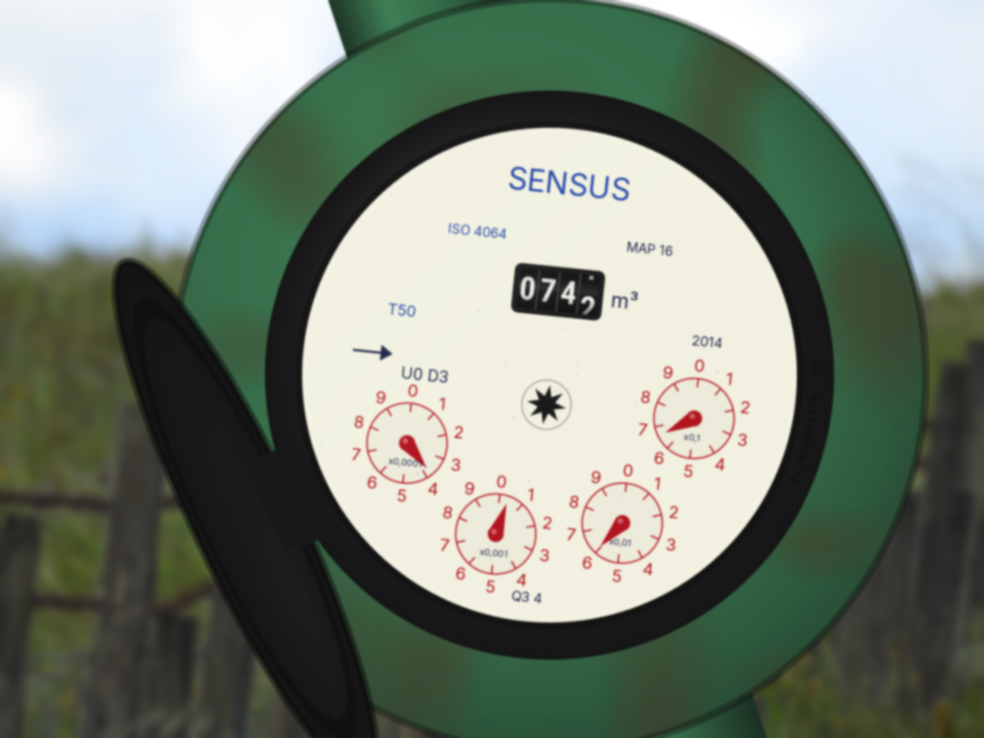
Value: 741.6603 m³
